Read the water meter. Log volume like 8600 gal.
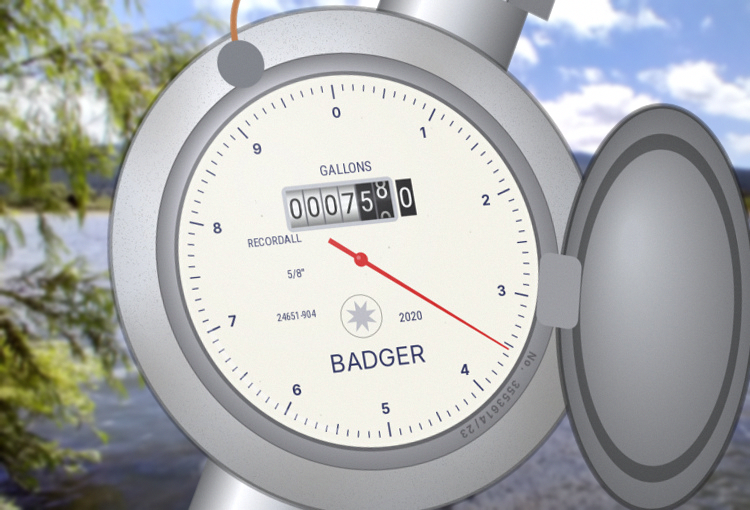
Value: 7583.5 gal
